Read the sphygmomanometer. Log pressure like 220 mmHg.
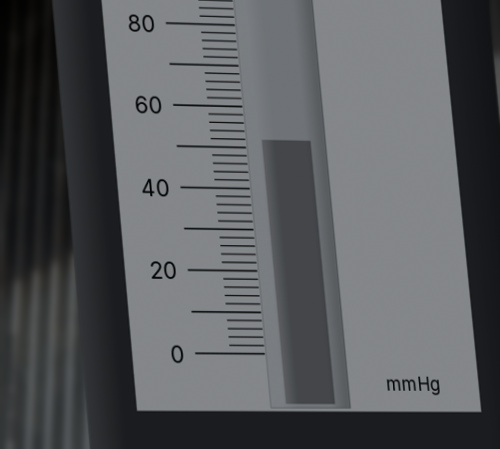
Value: 52 mmHg
